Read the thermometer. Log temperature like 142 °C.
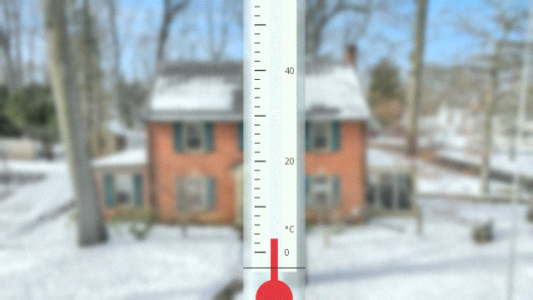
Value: 3 °C
